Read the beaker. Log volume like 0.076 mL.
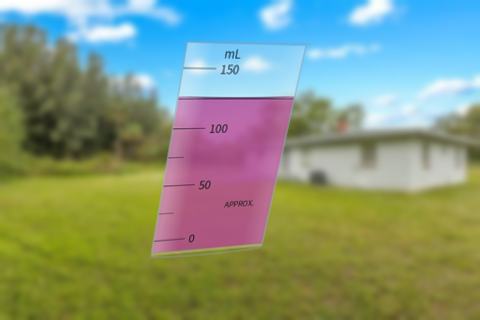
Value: 125 mL
